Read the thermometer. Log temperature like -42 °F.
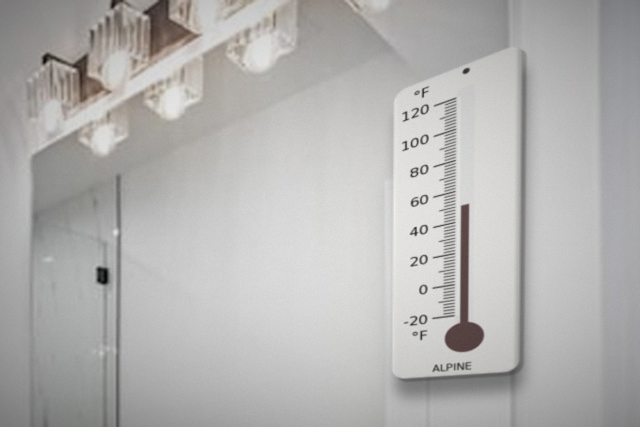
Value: 50 °F
